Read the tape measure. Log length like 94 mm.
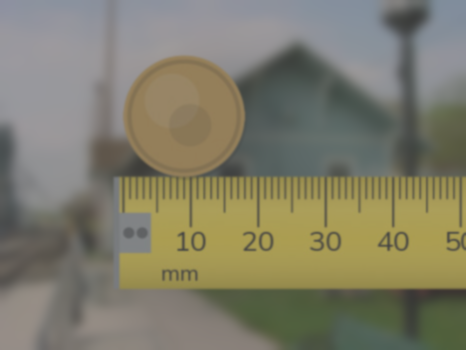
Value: 18 mm
